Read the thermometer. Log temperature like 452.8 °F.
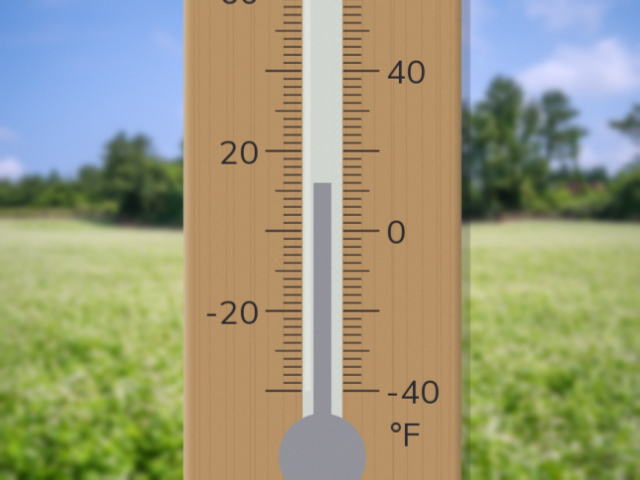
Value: 12 °F
